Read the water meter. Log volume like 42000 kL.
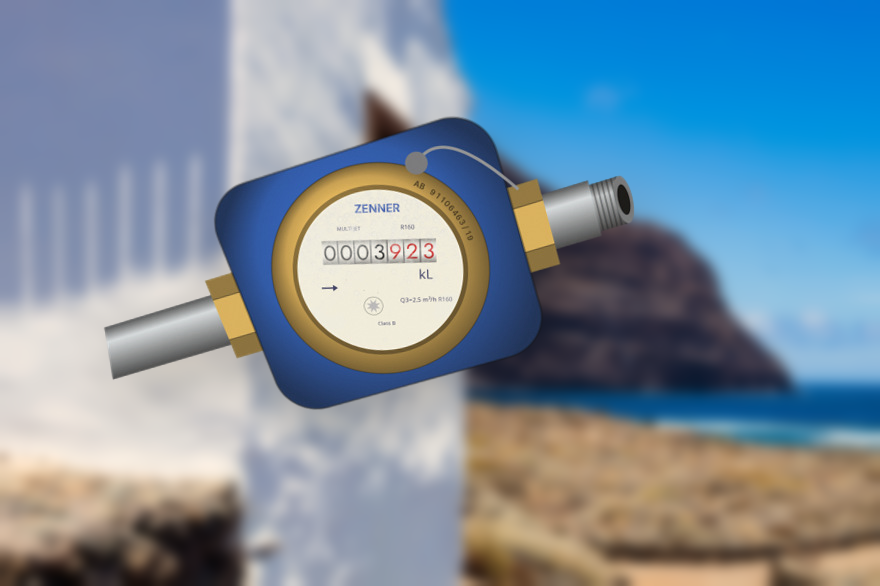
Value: 3.923 kL
